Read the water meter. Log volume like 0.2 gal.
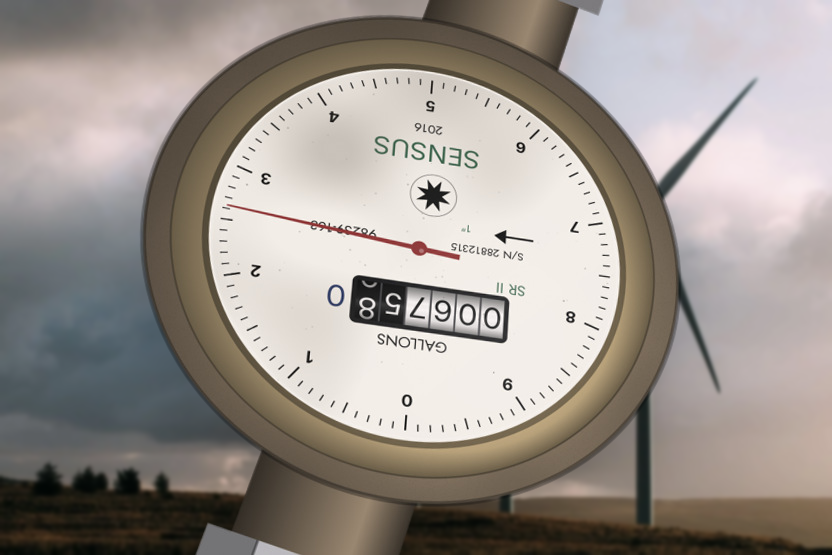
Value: 67582.6 gal
